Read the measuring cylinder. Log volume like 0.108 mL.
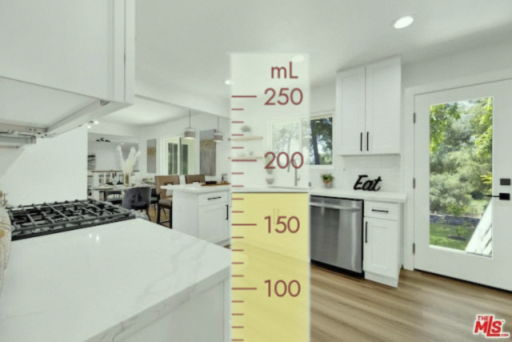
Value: 175 mL
